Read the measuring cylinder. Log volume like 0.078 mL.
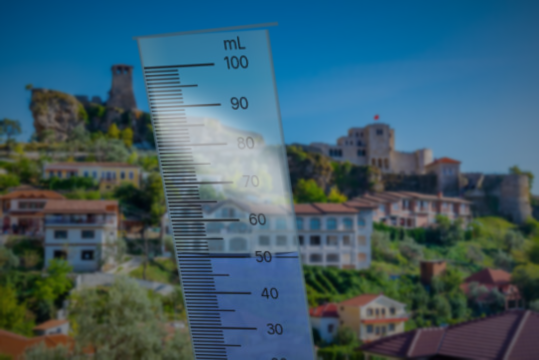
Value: 50 mL
